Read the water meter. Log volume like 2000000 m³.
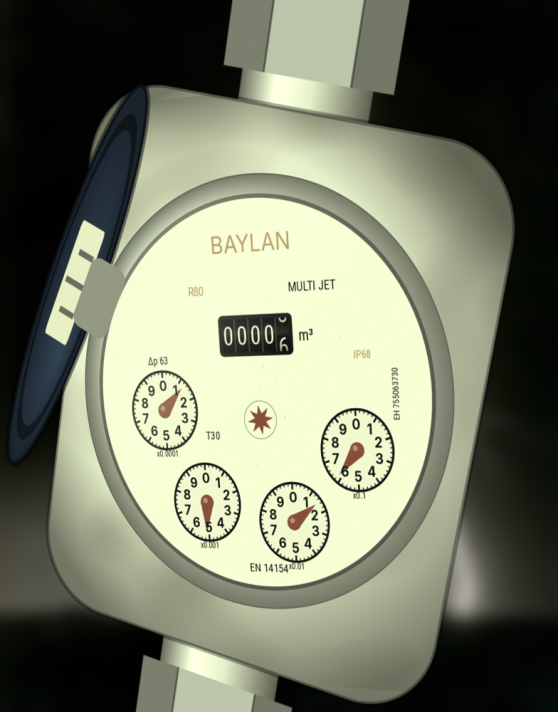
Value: 5.6151 m³
